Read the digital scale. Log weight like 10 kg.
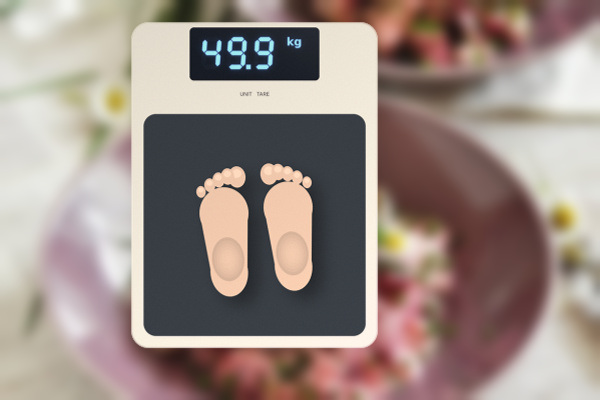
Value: 49.9 kg
